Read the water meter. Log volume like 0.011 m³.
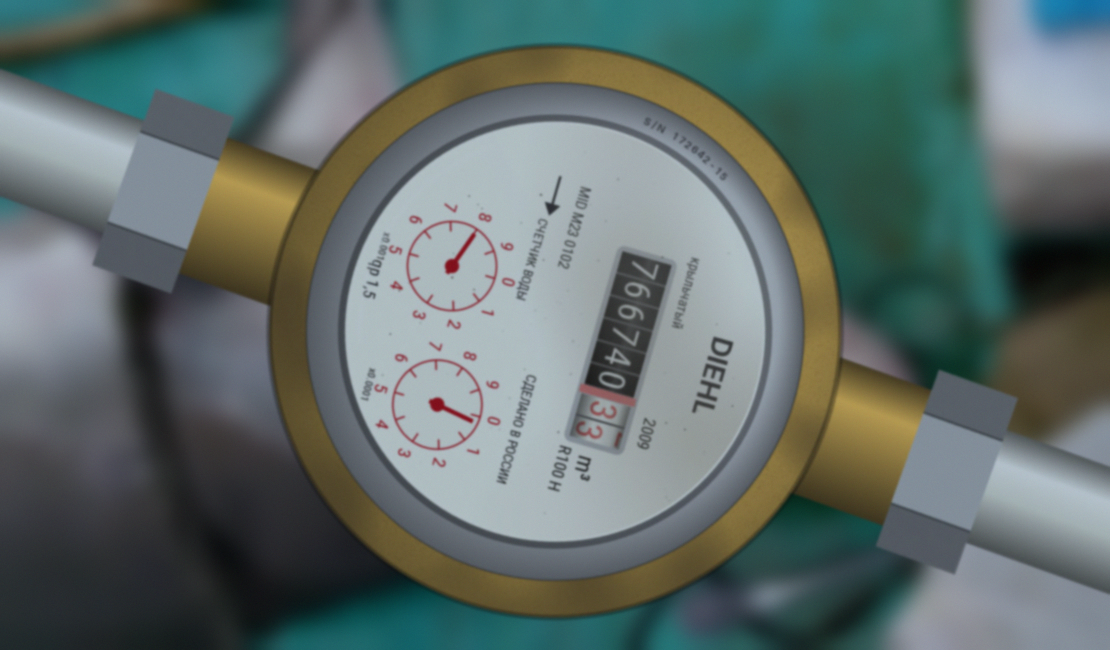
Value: 766740.3280 m³
